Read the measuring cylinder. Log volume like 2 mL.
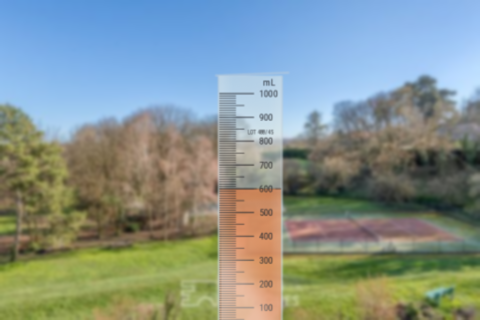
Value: 600 mL
